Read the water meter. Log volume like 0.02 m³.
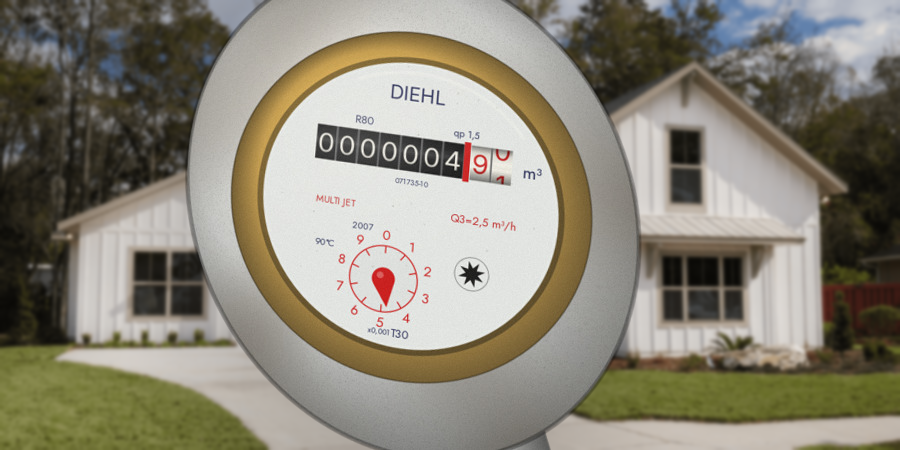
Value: 4.904 m³
